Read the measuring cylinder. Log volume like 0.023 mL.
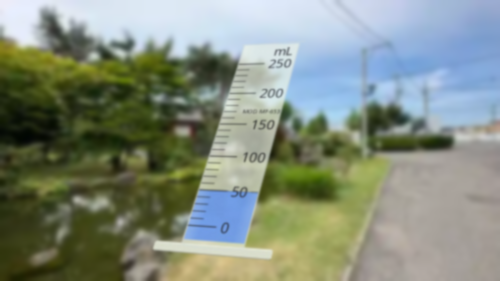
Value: 50 mL
